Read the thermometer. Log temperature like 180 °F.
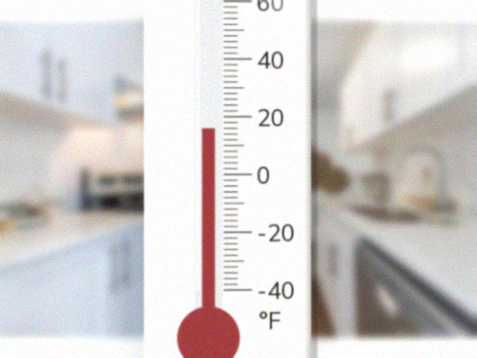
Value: 16 °F
